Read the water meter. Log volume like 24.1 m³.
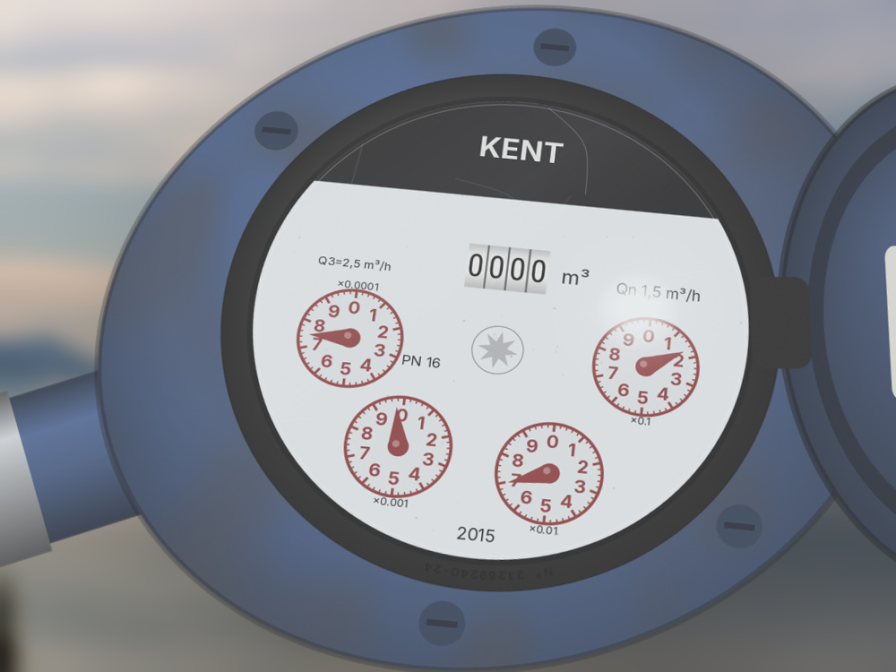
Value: 0.1697 m³
